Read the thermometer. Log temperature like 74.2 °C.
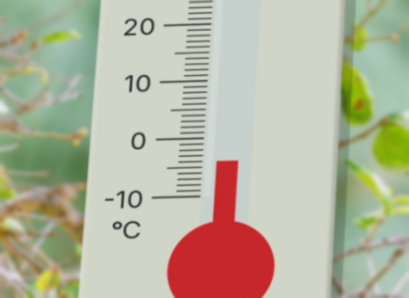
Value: -4 °C
